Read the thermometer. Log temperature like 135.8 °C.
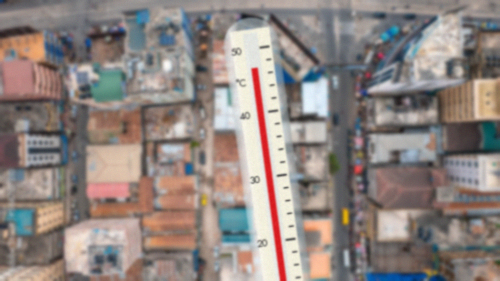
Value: 47 °C
